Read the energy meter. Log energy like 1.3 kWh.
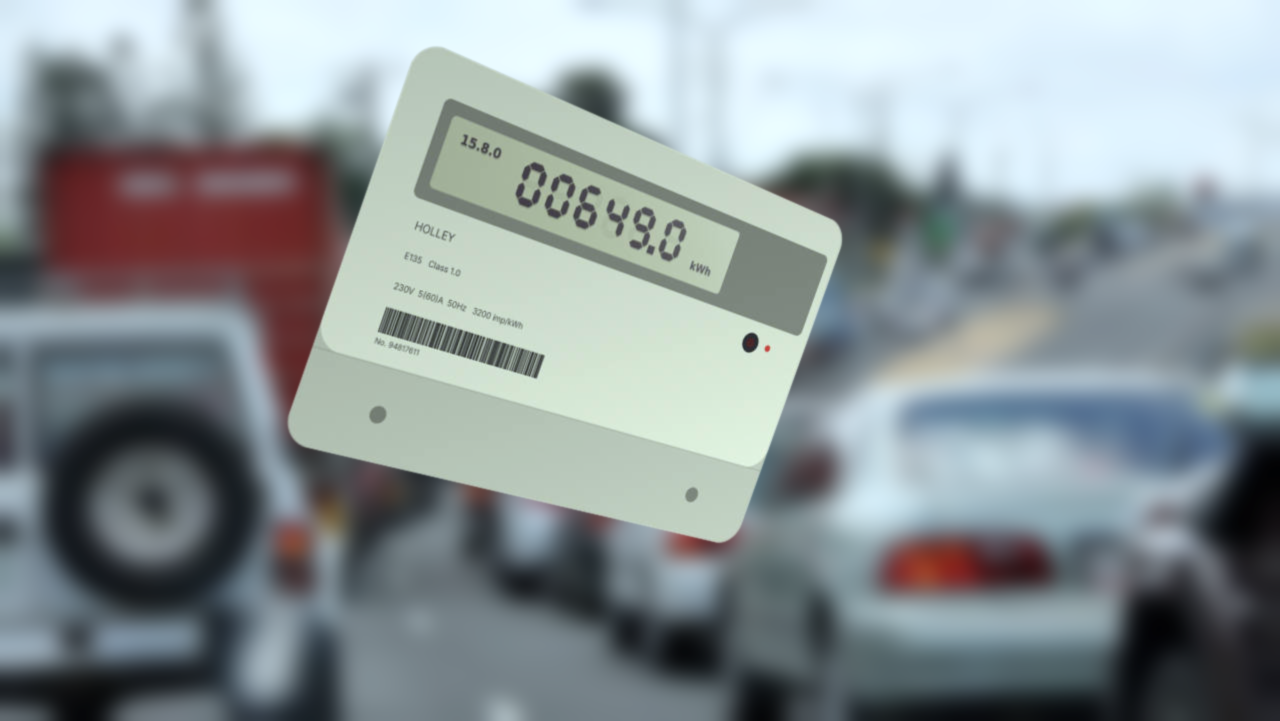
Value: 649.0 kWh
